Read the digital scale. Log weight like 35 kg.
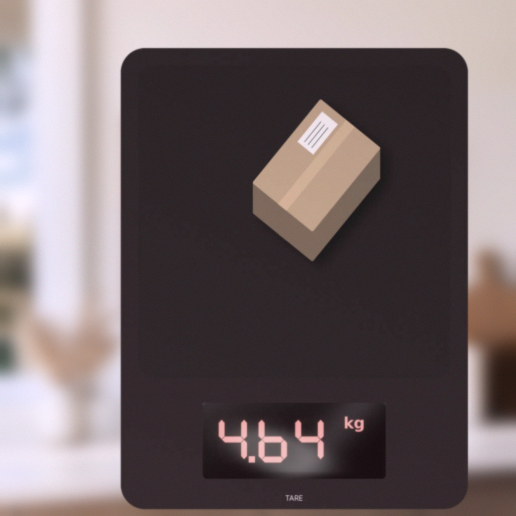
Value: 4.64 kg
